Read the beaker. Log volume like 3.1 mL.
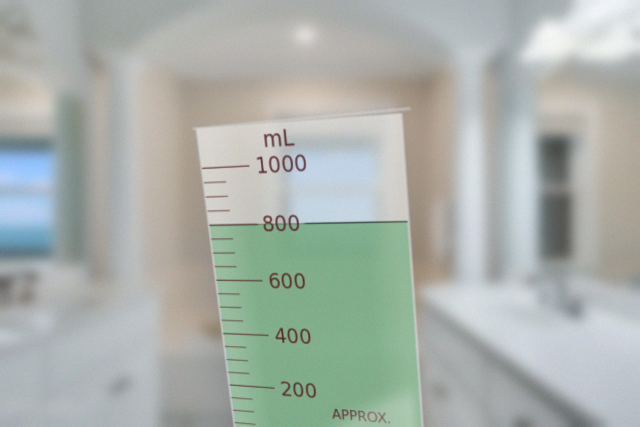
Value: 800 mL
